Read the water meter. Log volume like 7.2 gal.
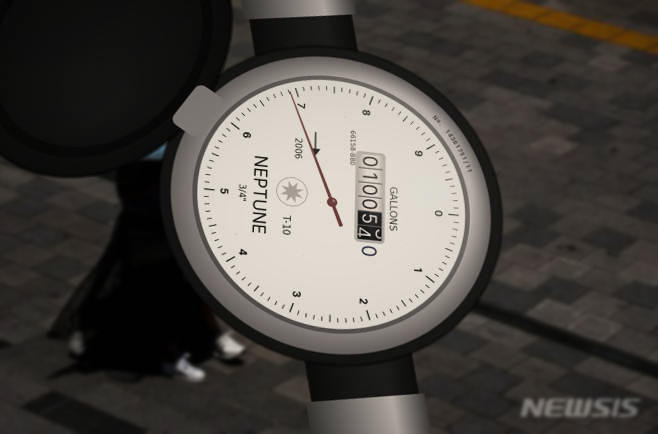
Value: 100536.9 gal
